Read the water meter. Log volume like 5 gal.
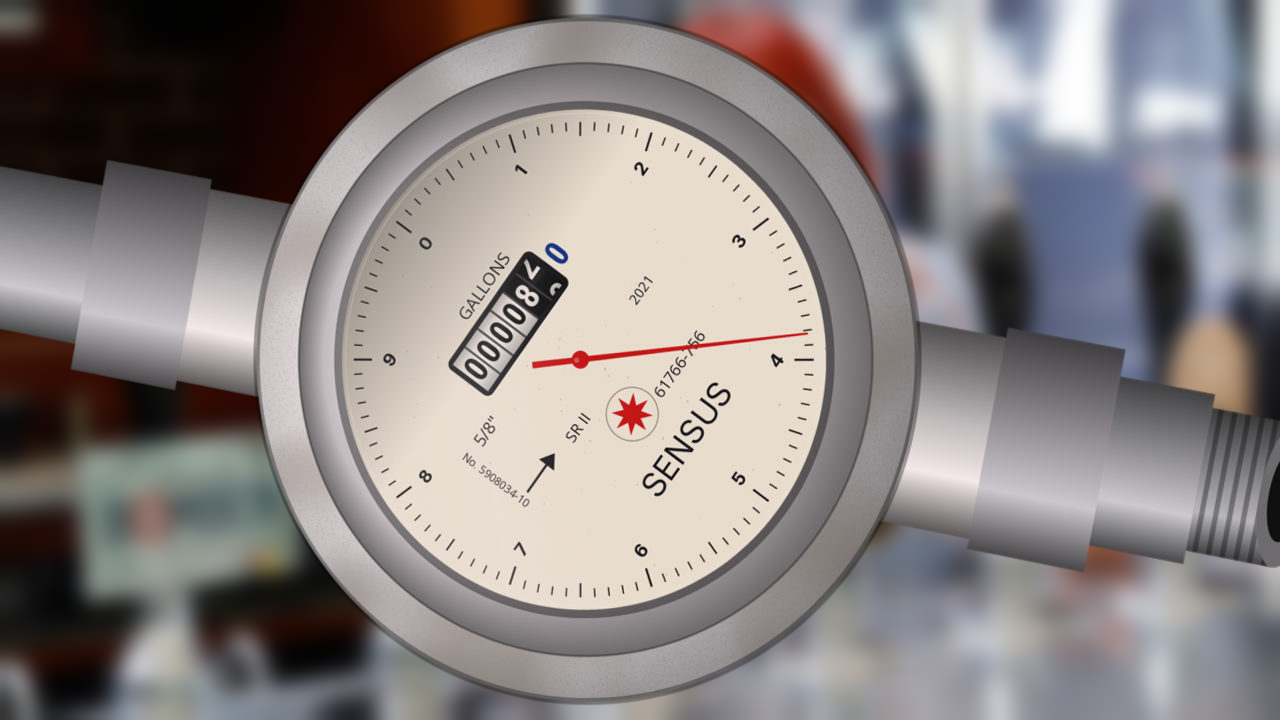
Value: 823.8 gal
